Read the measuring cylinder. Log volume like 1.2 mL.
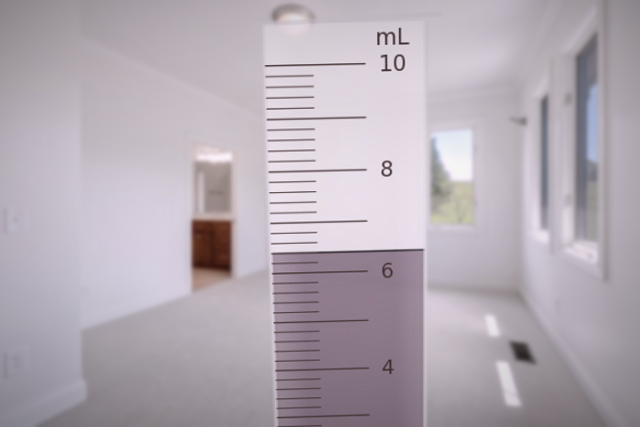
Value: 6.4 mL
